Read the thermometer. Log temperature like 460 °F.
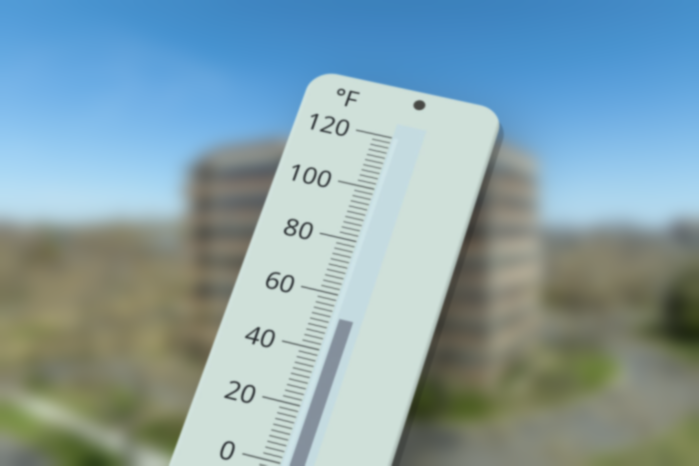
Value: 52 °F
